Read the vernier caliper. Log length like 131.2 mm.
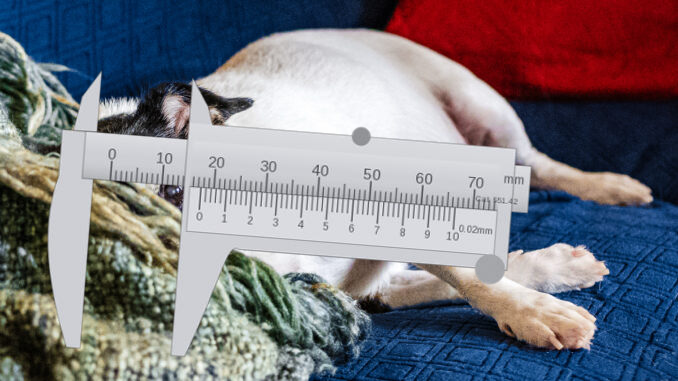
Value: 17.5 mm
